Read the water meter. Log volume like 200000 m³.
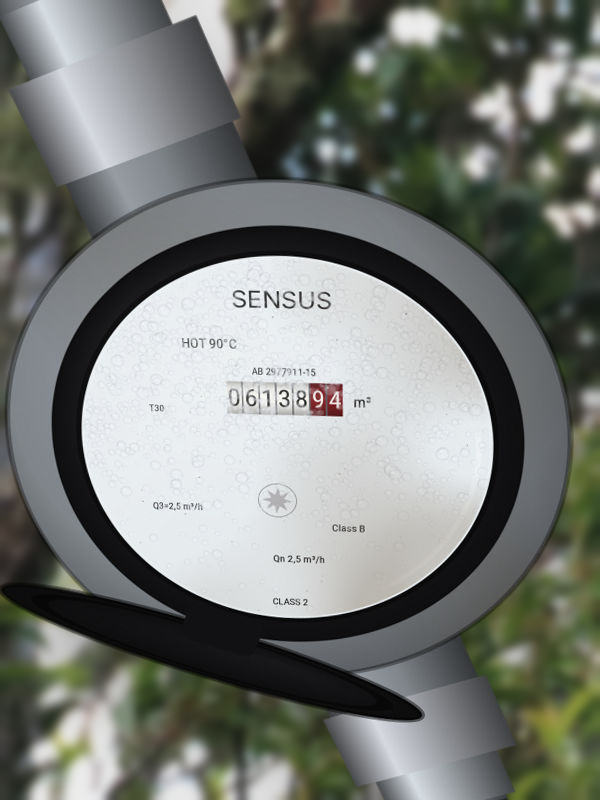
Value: 6138.94 m³
